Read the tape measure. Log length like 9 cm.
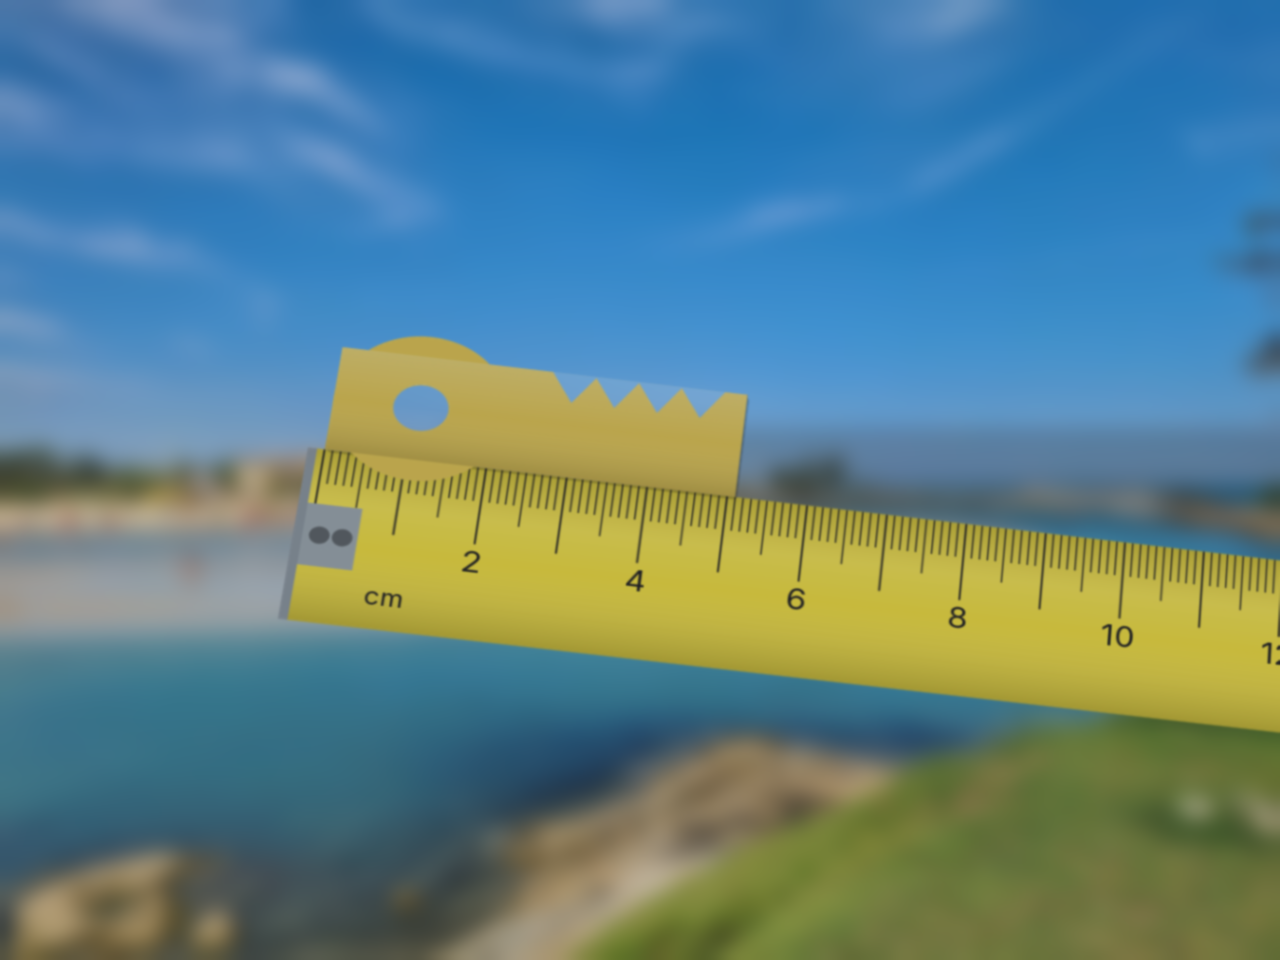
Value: 5.1 cm
